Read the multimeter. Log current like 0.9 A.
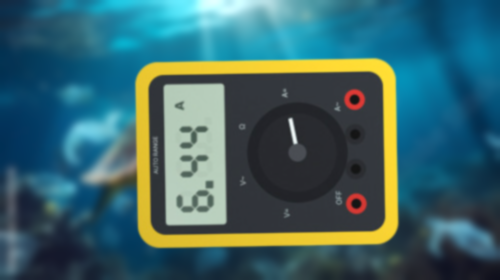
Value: 6.44 A
